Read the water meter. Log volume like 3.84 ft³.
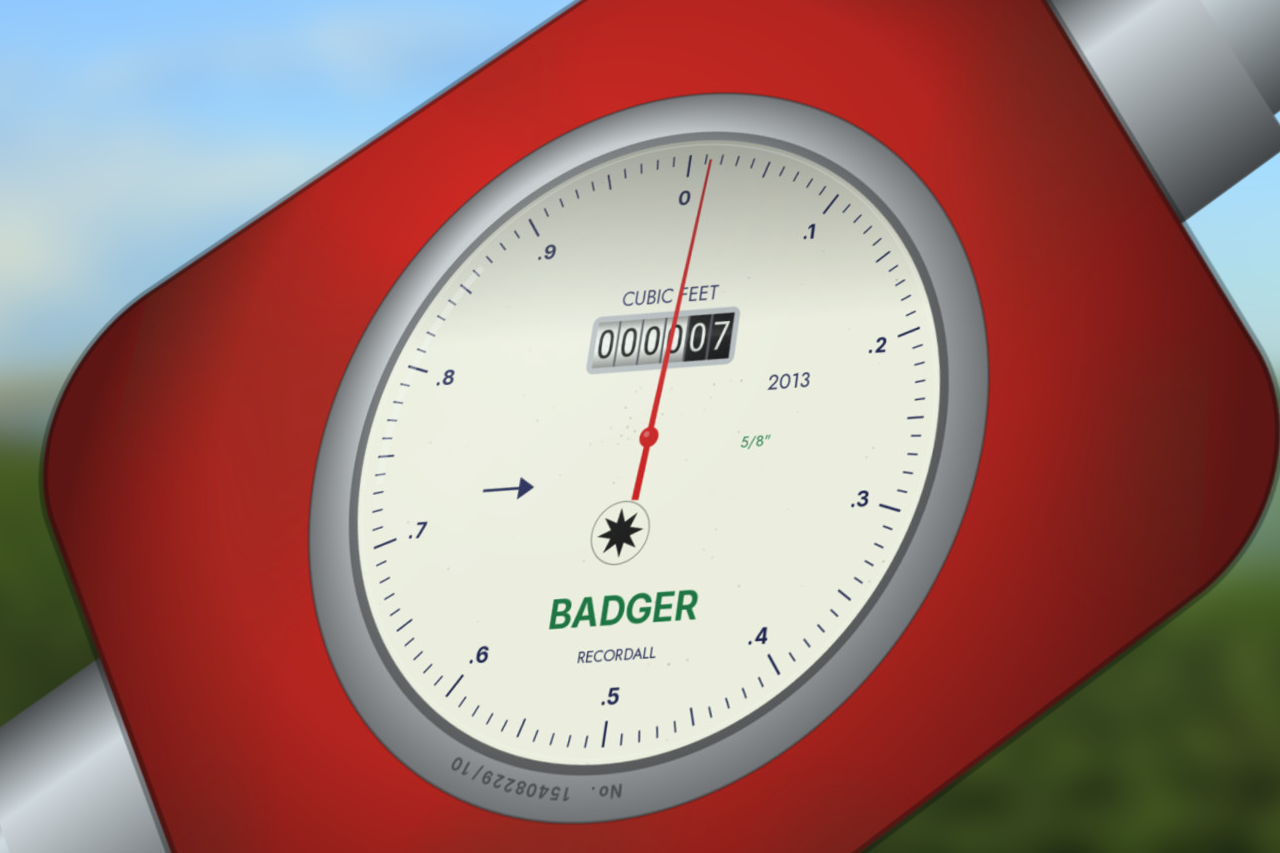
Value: 7.01 ft³
